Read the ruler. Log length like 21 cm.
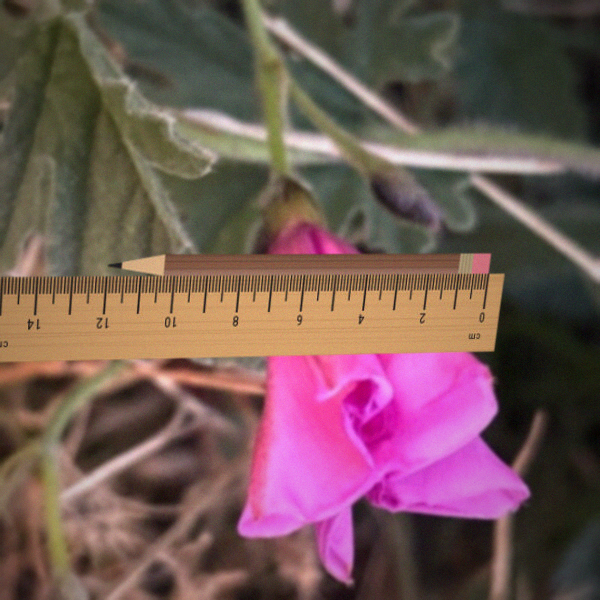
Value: 12 cm
